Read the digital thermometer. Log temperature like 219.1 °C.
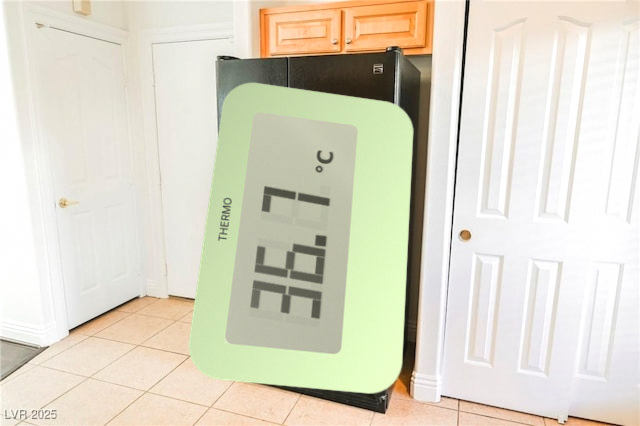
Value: 36.7 °C
